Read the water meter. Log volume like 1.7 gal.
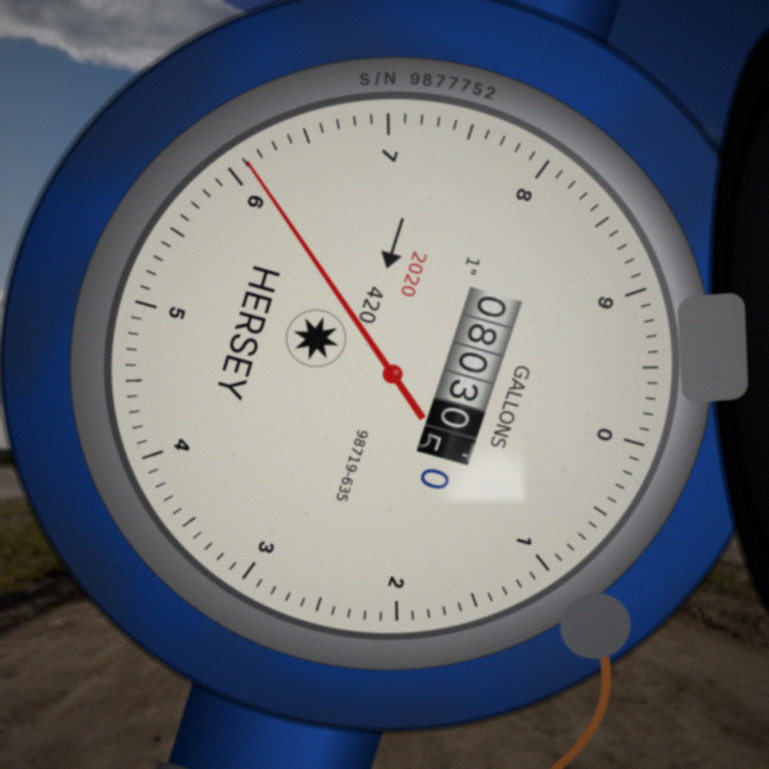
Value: 803046.1 gal
